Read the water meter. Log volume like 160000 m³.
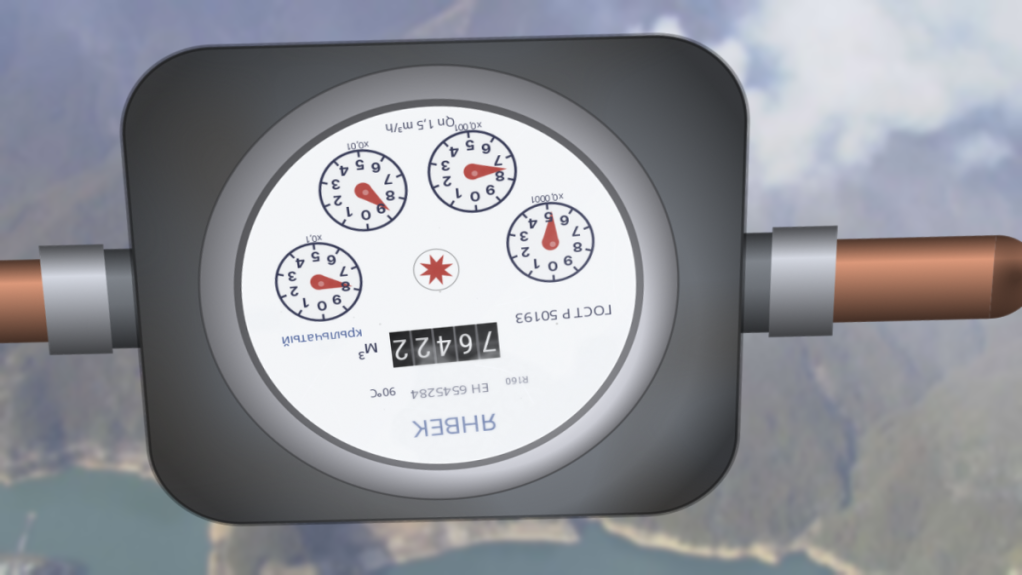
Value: 76422.7875 m³
